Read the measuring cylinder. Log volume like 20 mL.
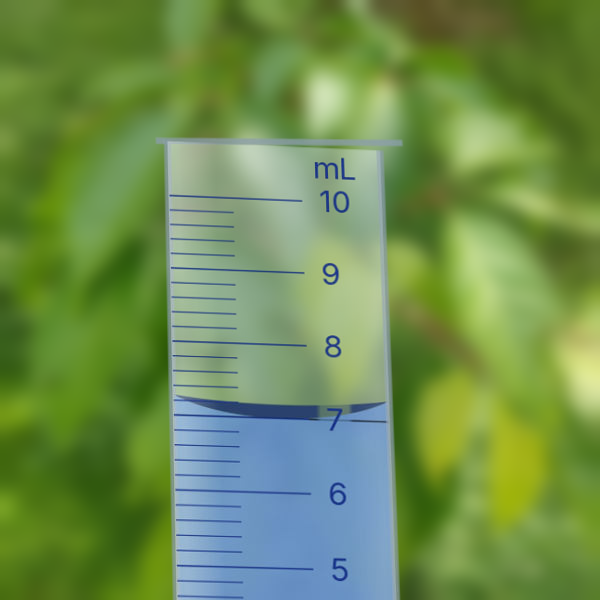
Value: 7 mL
